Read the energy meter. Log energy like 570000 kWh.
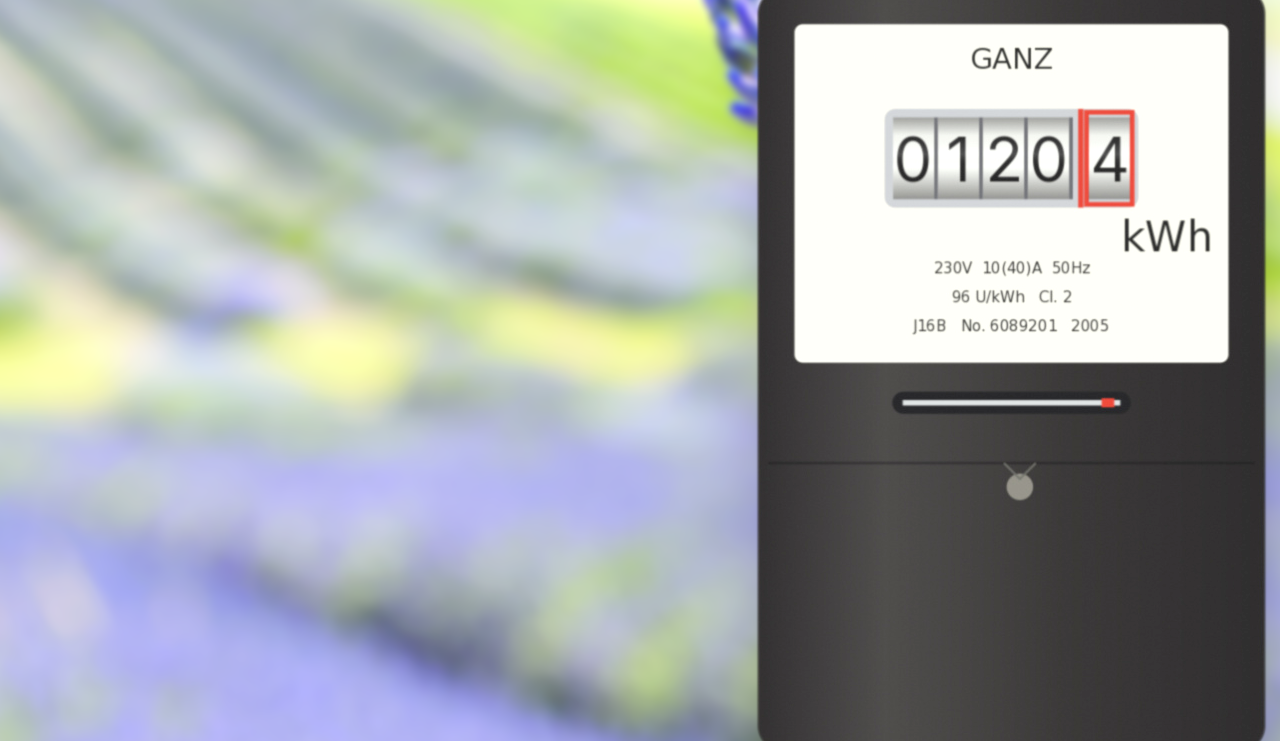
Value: 120.4 kWh
